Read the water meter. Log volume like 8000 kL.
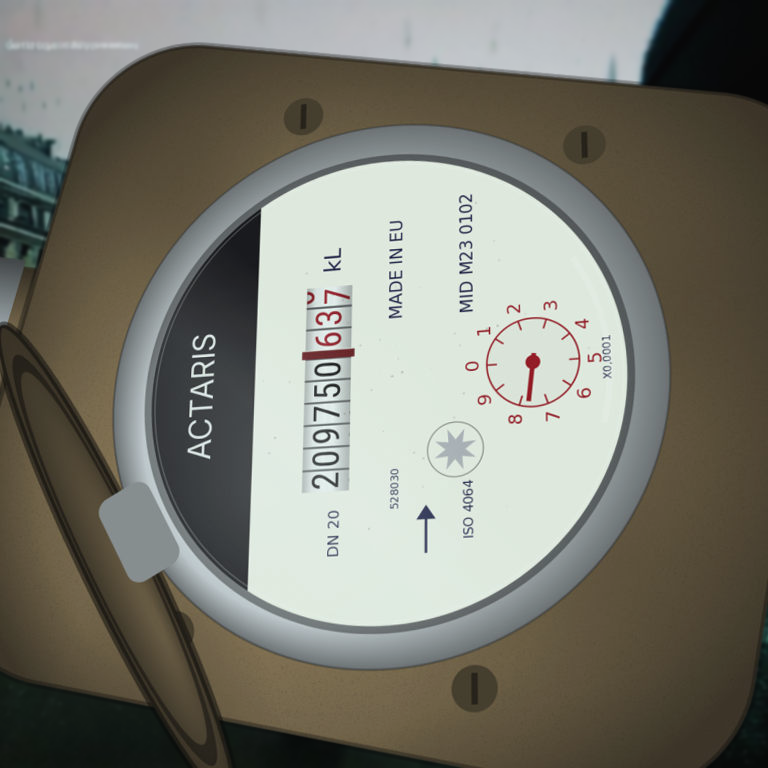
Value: 209750.6367 kL
